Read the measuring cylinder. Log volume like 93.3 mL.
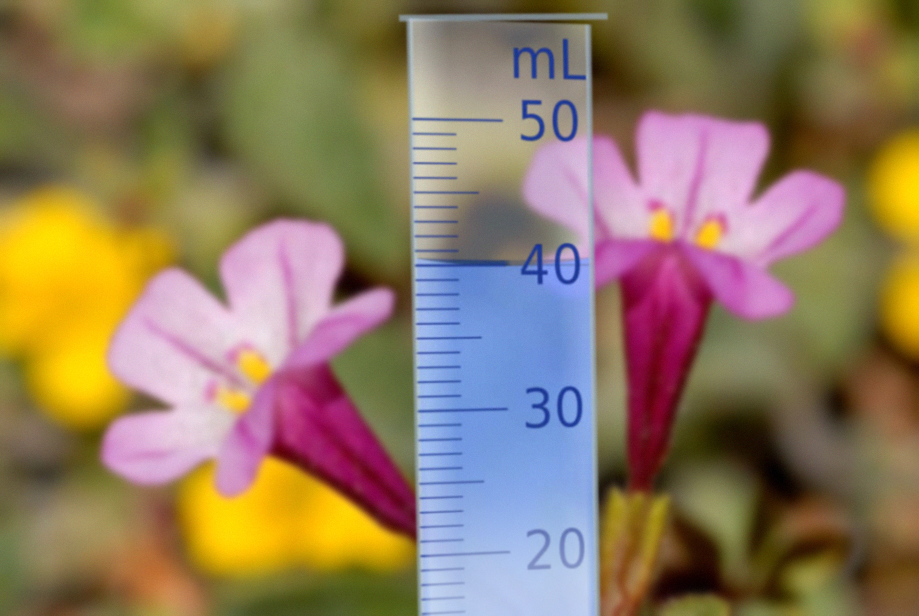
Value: 40 mL
